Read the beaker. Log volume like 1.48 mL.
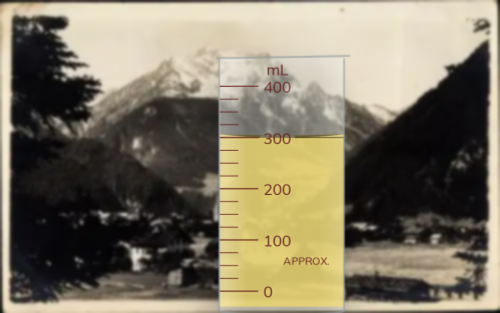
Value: 300 mL
